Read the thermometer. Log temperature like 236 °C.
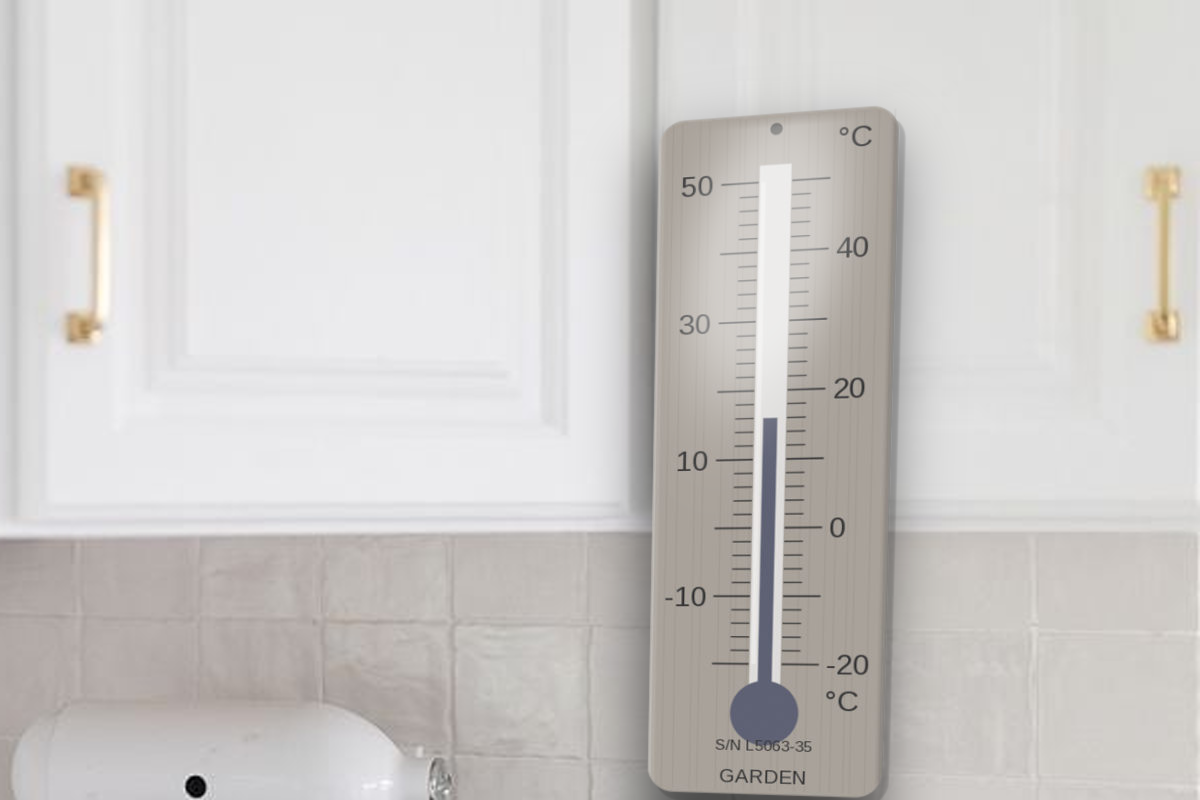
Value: 16 °C
